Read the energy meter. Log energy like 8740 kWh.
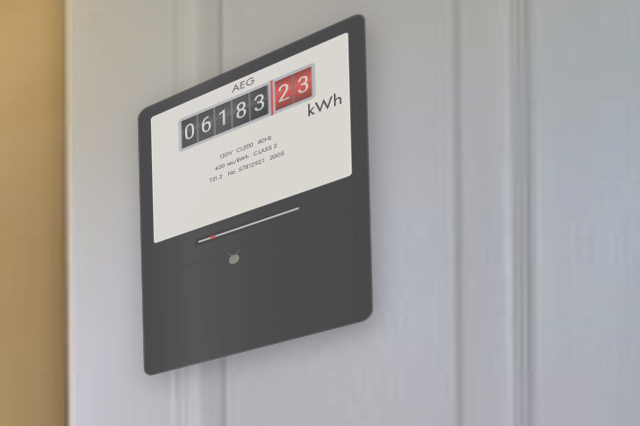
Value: 6183.23 kWh
